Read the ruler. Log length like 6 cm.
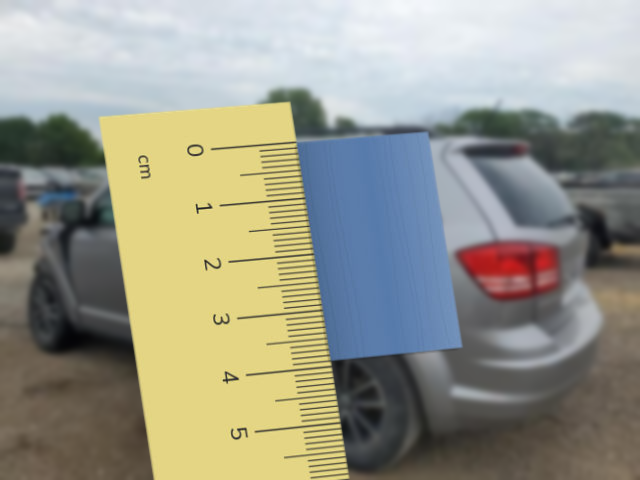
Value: 3.9 cm
